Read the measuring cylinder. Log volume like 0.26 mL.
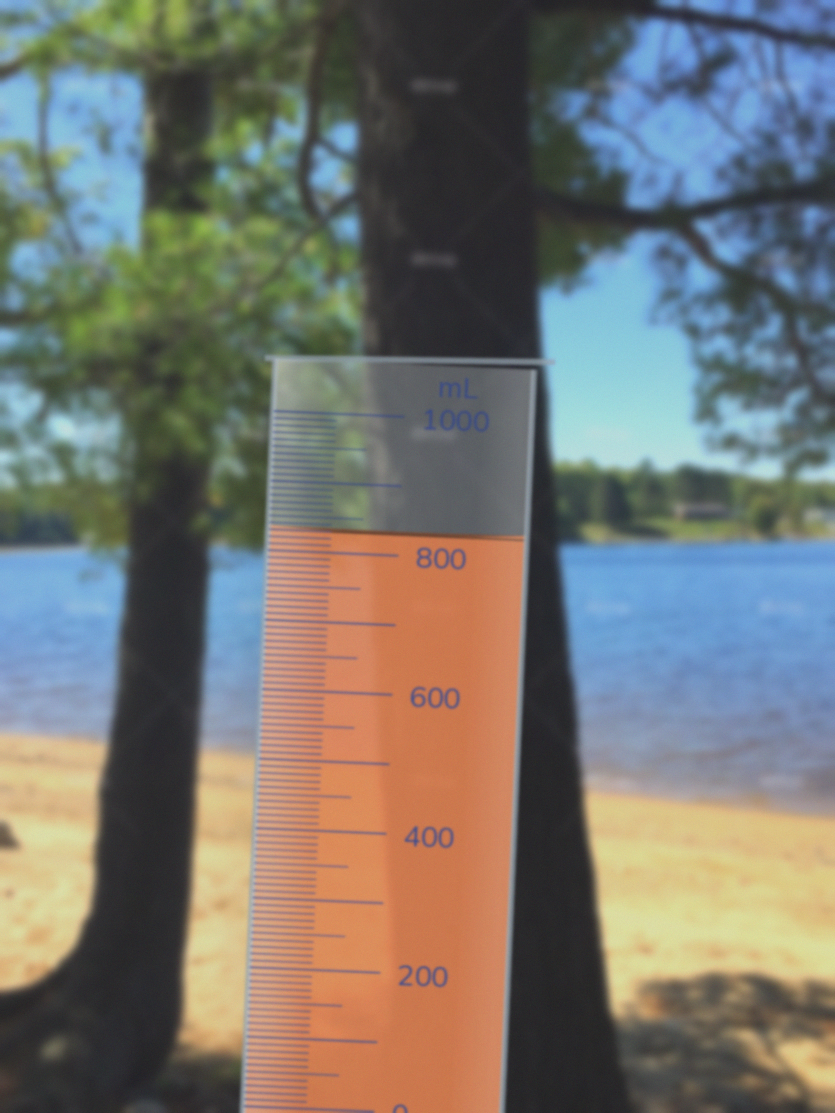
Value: 830 mL
